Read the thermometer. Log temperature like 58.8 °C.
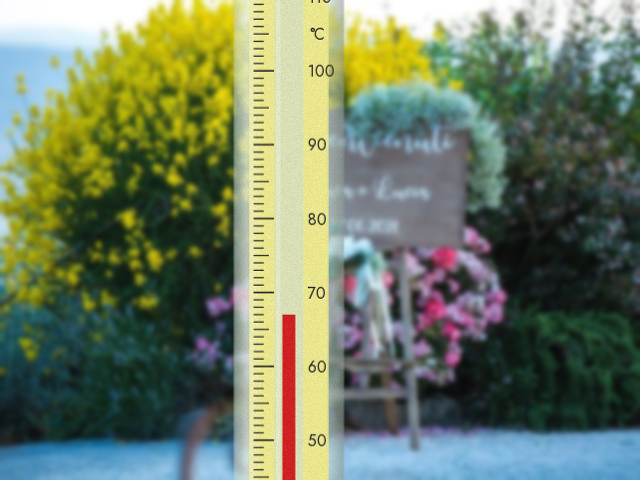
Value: 67 °C
